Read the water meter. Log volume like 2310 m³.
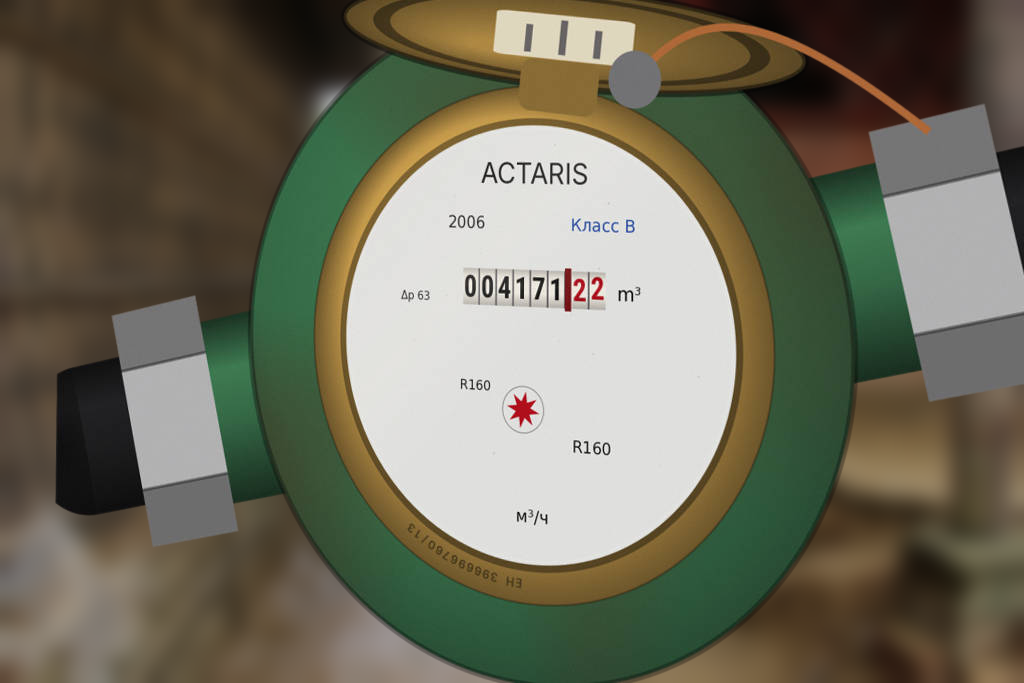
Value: 4171.22 m³
